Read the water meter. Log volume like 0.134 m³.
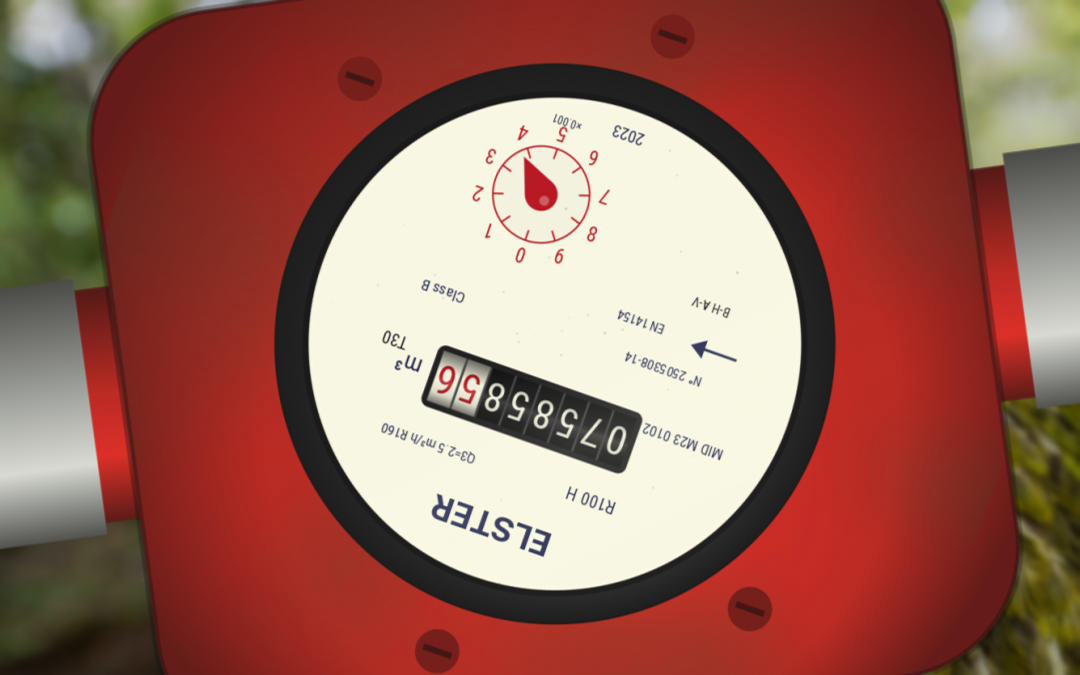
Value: 75858.563 m³
